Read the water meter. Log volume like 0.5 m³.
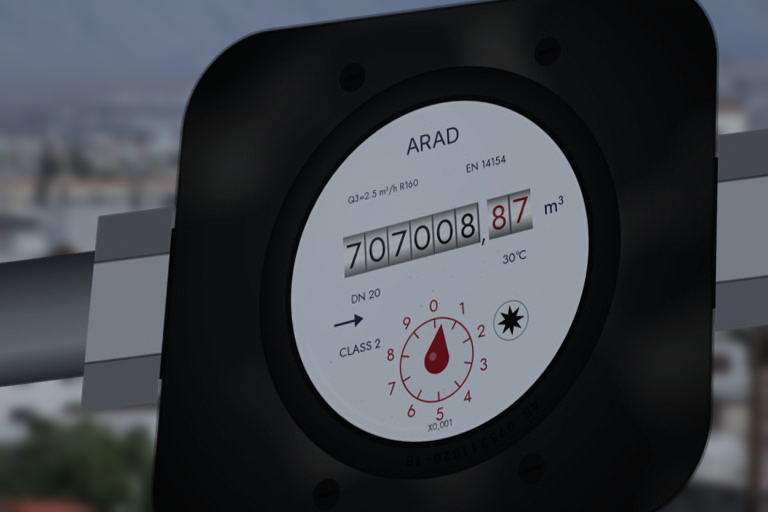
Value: 707008.870 m³
